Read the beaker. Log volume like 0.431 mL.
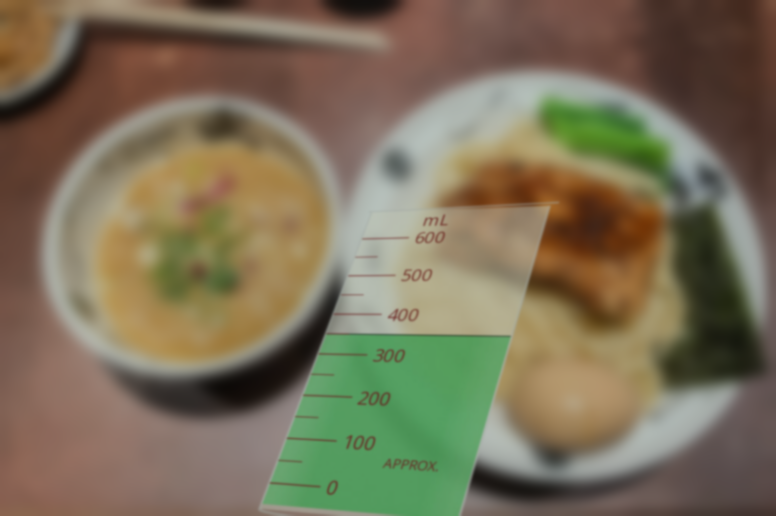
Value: 350 mL
